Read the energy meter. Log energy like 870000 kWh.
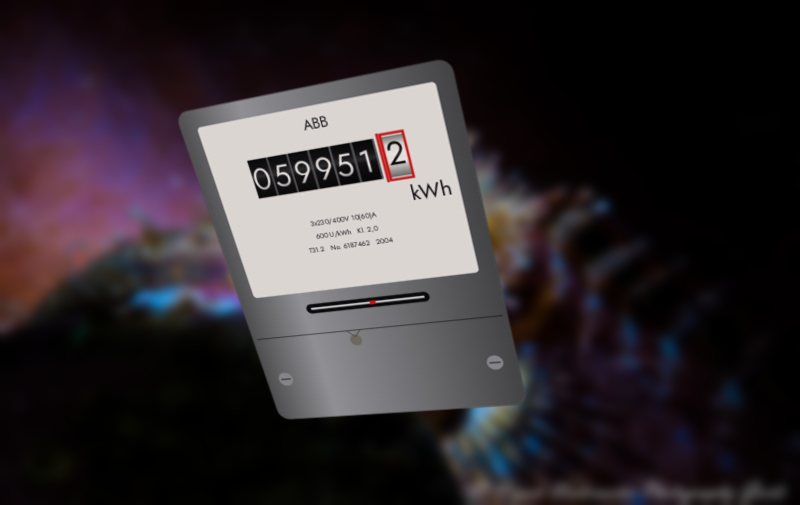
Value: 59951.2 kWh
